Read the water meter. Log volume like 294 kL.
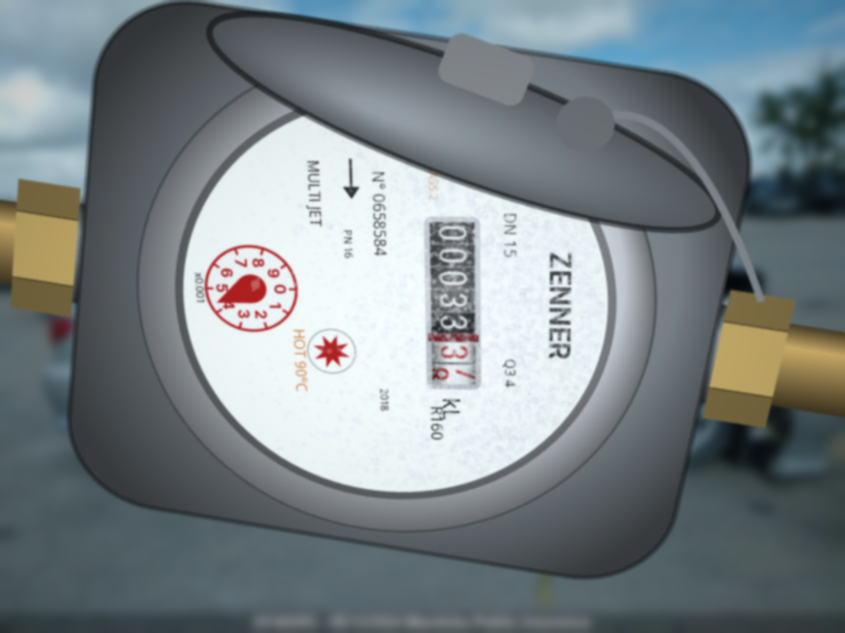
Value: 33.374 kL
